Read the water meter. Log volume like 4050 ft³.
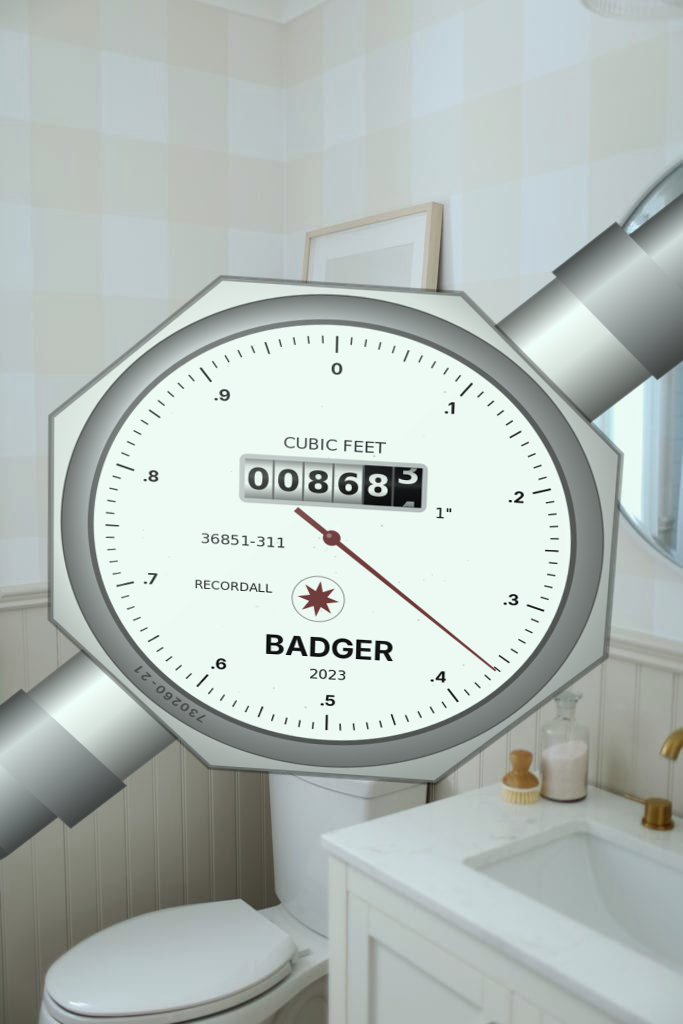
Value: 8683.36 ft³
